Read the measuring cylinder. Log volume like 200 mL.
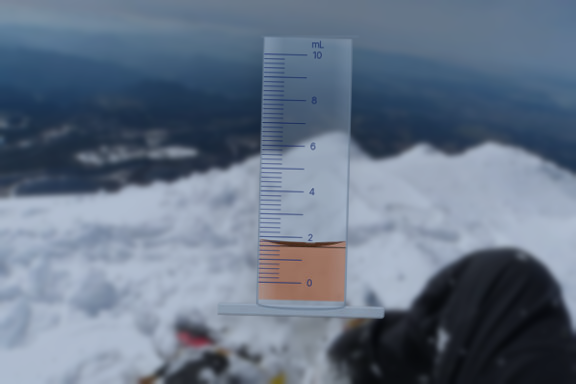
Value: 1.6 mL
